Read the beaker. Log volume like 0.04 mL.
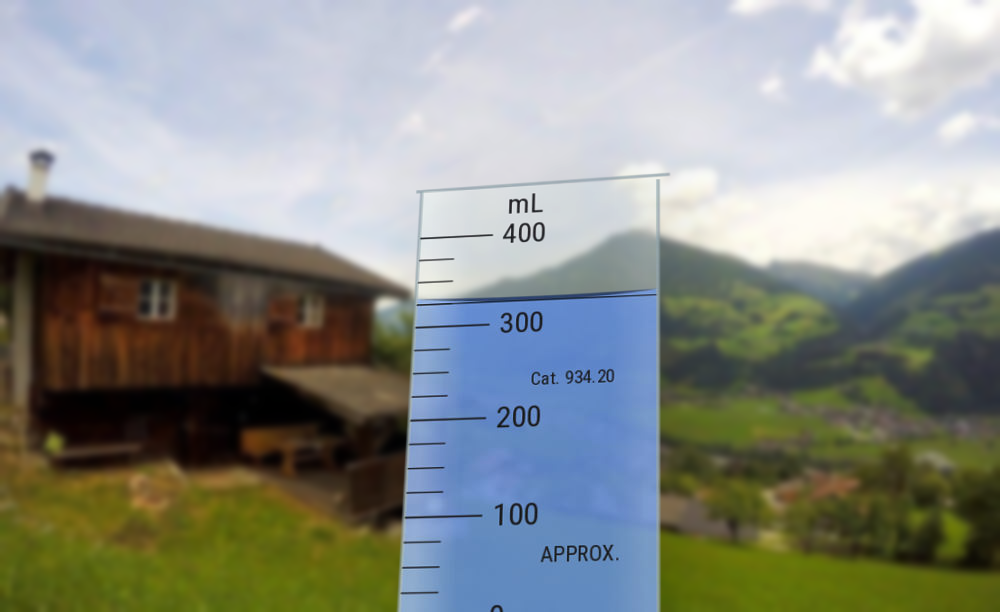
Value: 325 mL
